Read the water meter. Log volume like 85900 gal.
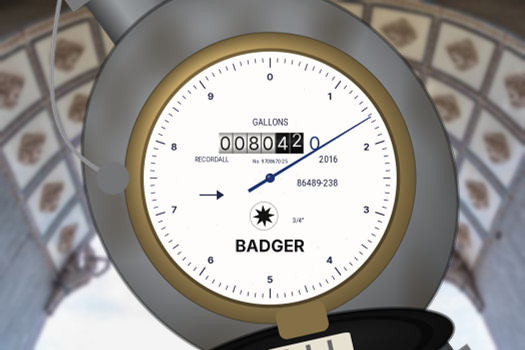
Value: 80421.6 gal
